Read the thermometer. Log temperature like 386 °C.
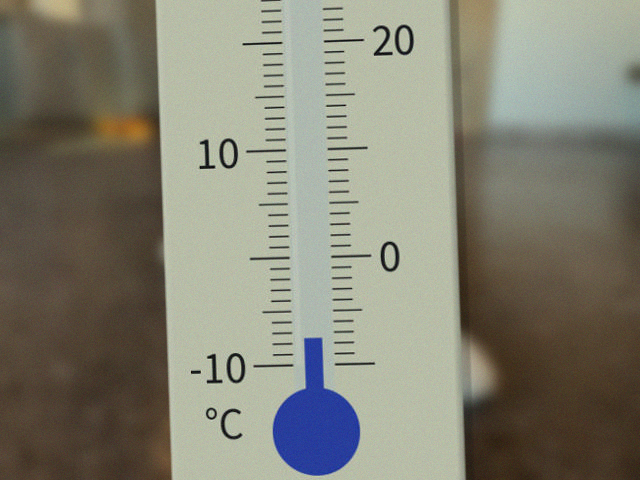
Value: -7.5 °C
